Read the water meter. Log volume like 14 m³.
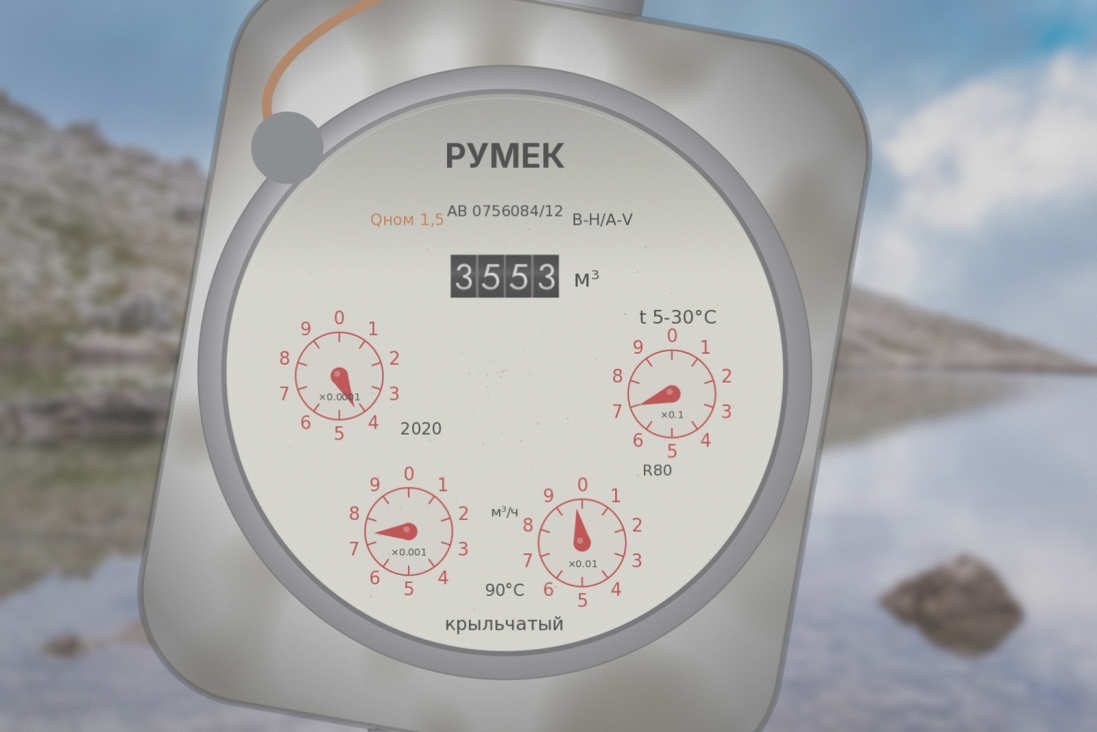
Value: 3553.6974 m³
